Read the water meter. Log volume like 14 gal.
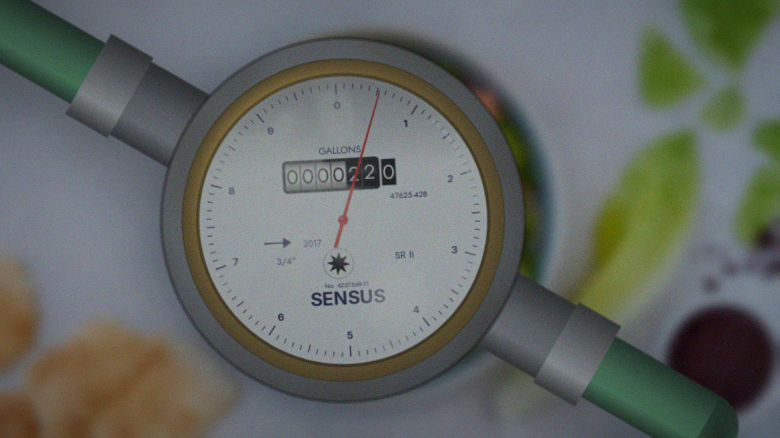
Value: 220.5 gal
